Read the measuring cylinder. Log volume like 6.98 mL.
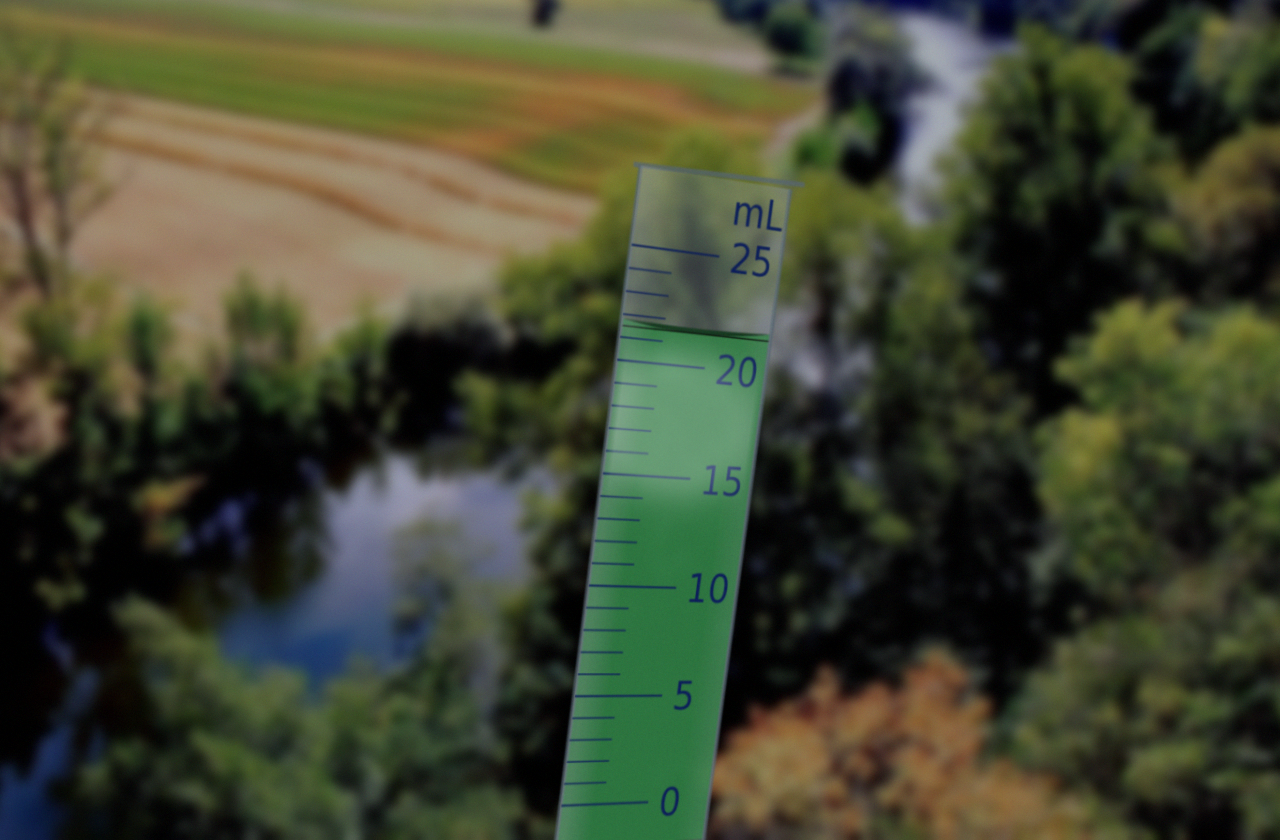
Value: 21.5 mL
